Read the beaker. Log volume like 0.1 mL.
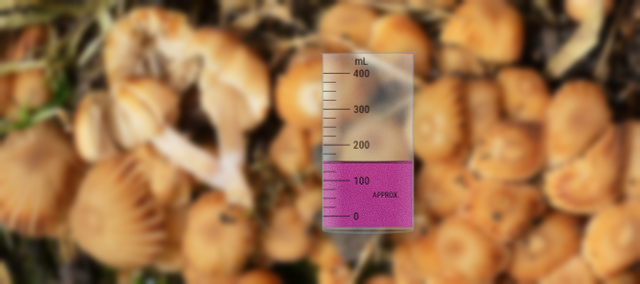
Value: 150 mL
